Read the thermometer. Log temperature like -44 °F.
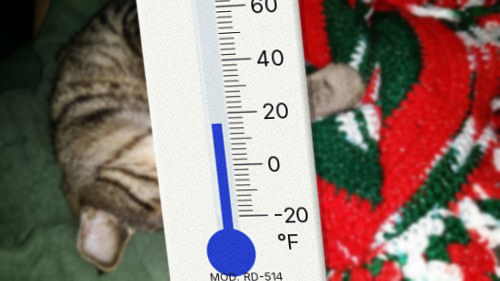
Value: 16 °F
